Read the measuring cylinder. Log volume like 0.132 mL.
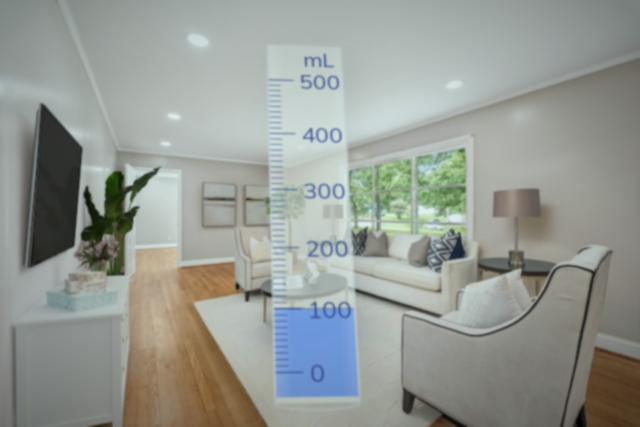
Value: 100 mL
